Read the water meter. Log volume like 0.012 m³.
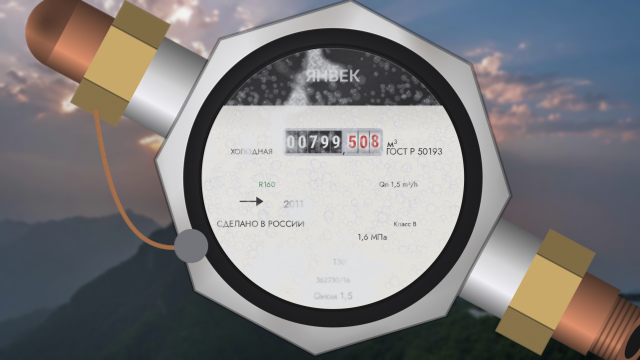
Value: 799.508 m³
